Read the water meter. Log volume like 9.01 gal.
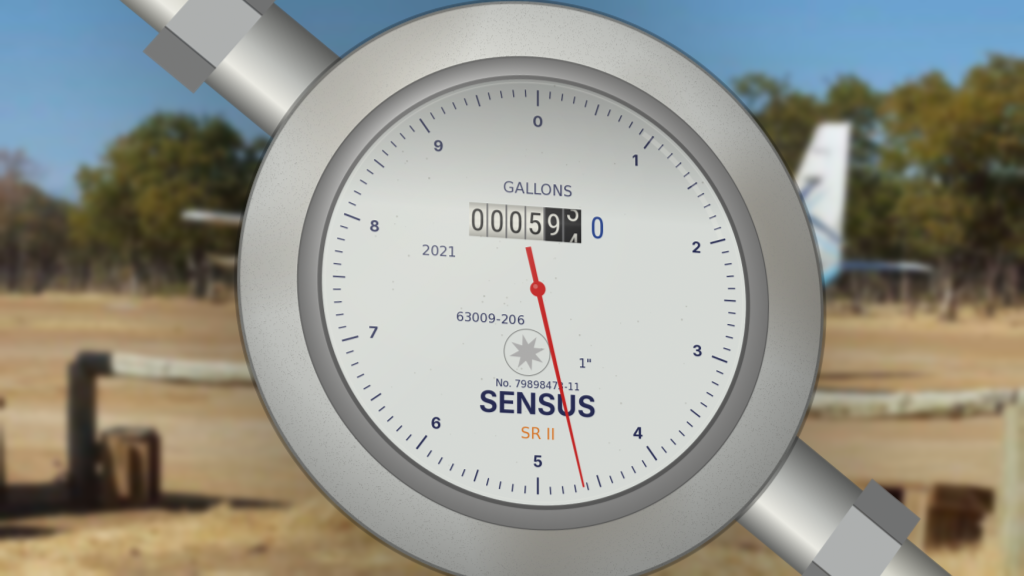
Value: 5934.6 gal
